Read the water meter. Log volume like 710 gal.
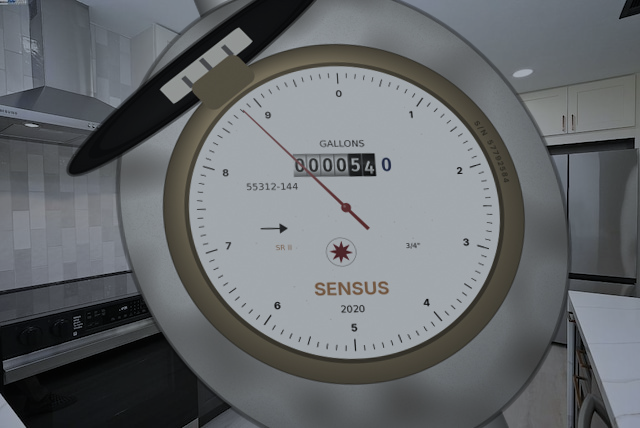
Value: 538.8 gal
